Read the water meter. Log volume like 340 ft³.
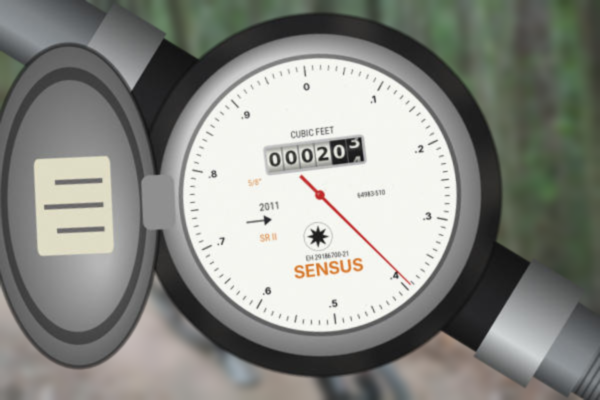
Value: 203.39 ft³
